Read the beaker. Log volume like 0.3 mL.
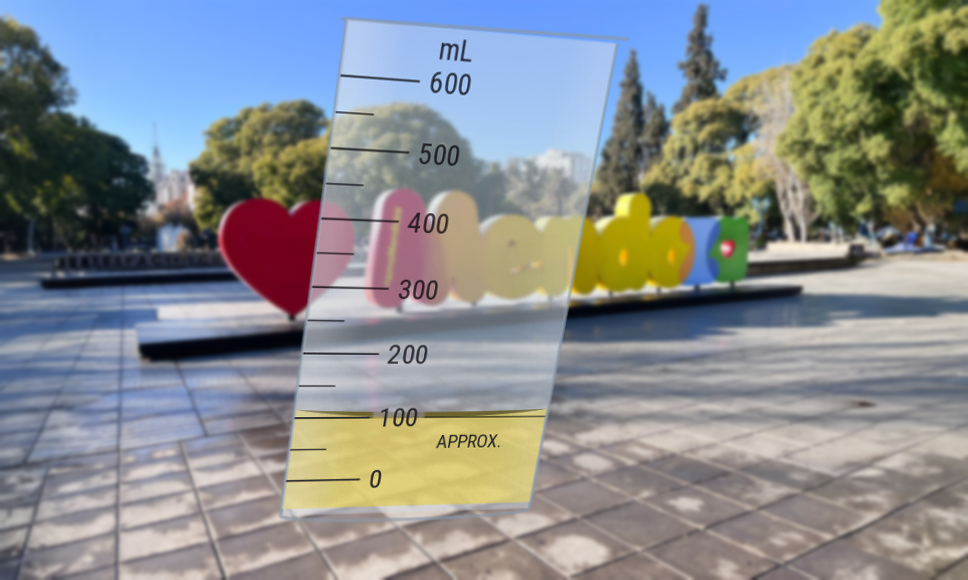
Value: 100 mL
